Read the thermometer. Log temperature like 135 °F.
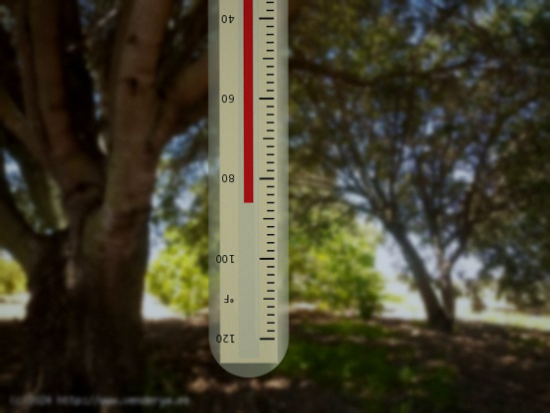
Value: 86 °F
